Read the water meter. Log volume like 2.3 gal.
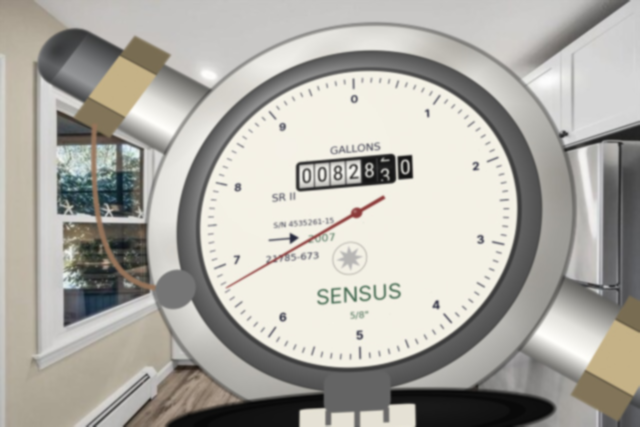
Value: 82826.7 gal
